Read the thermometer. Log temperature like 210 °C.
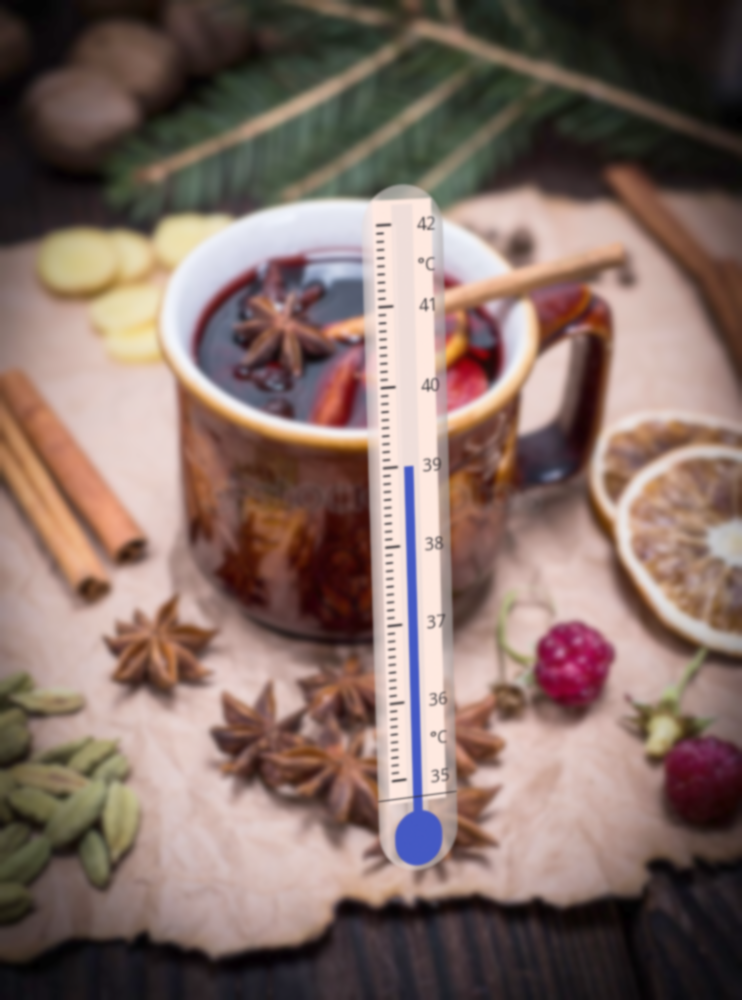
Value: 39 °C
